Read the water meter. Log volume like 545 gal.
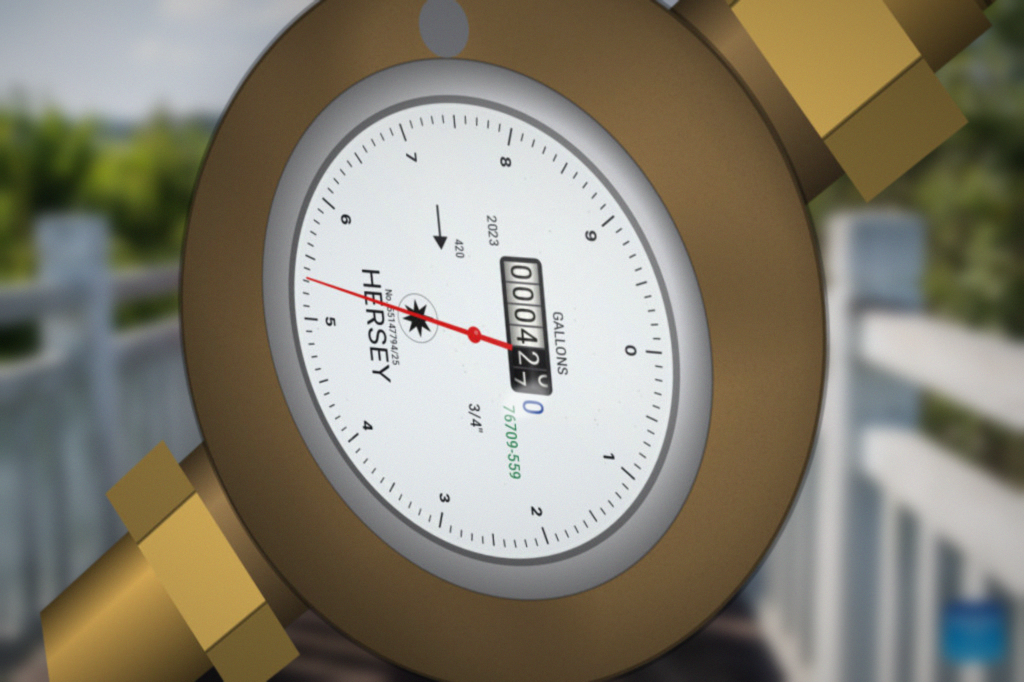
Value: 4265.3 gal
